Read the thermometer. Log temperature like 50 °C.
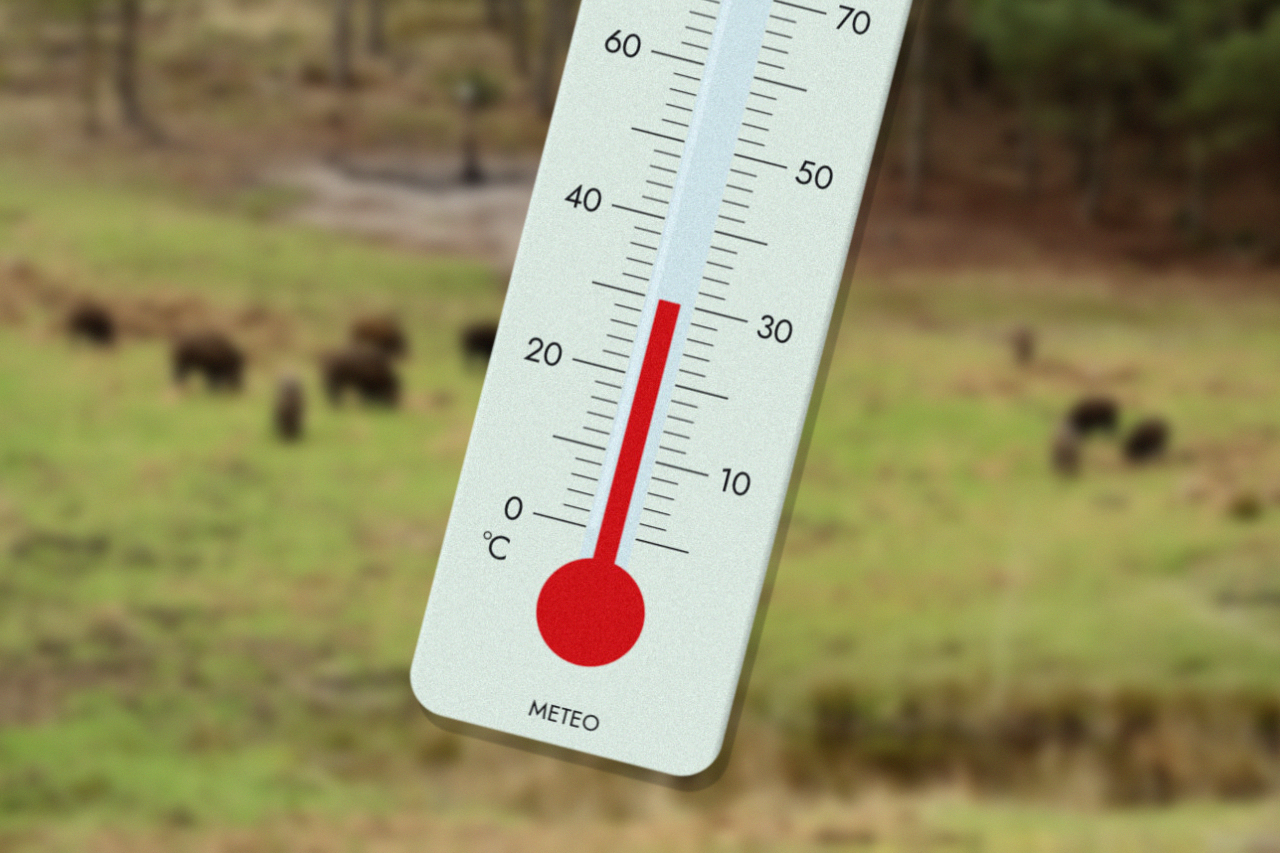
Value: 30 °C
